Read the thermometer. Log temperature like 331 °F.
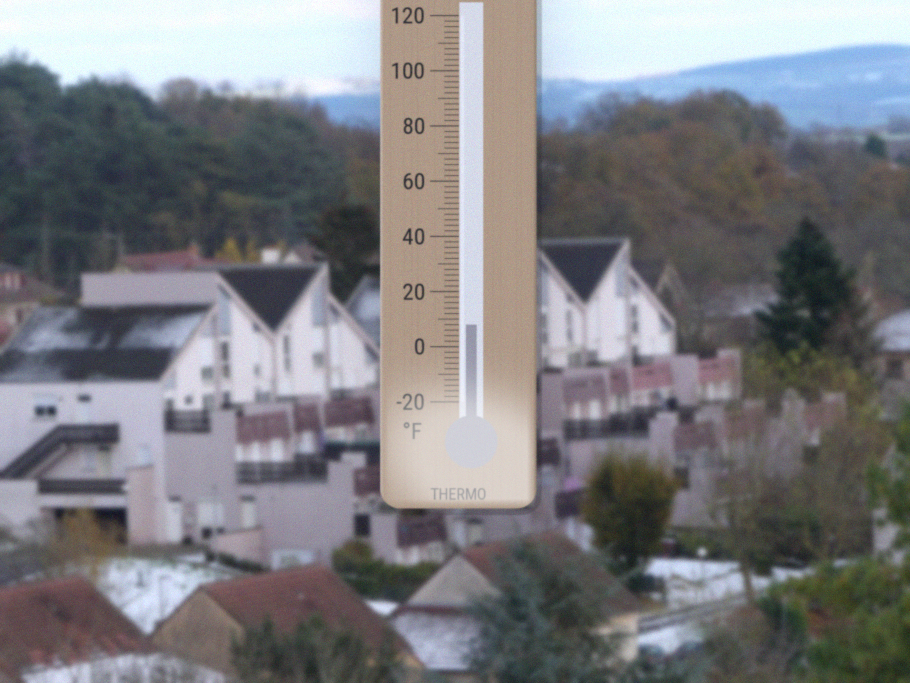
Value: 8 °F
